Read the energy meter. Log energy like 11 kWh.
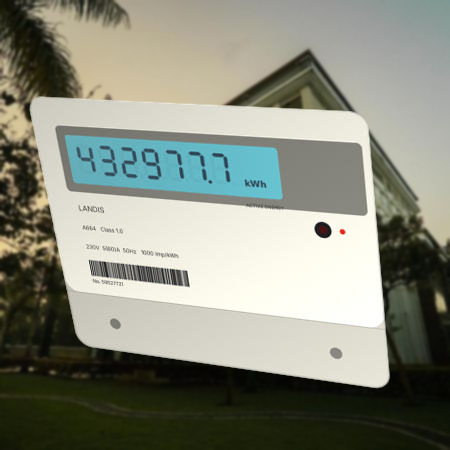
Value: 432977.7 kWh
